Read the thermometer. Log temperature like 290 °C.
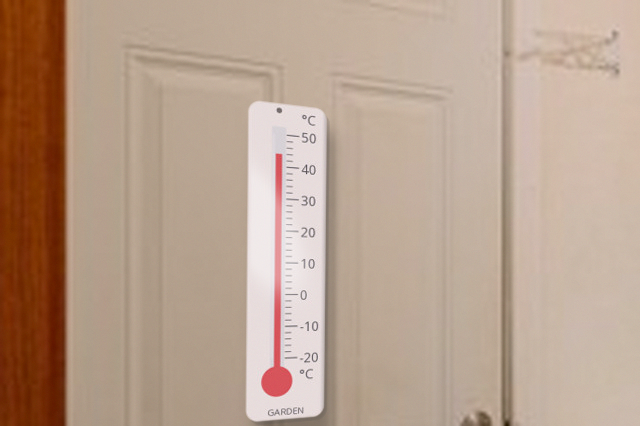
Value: 44 °C
